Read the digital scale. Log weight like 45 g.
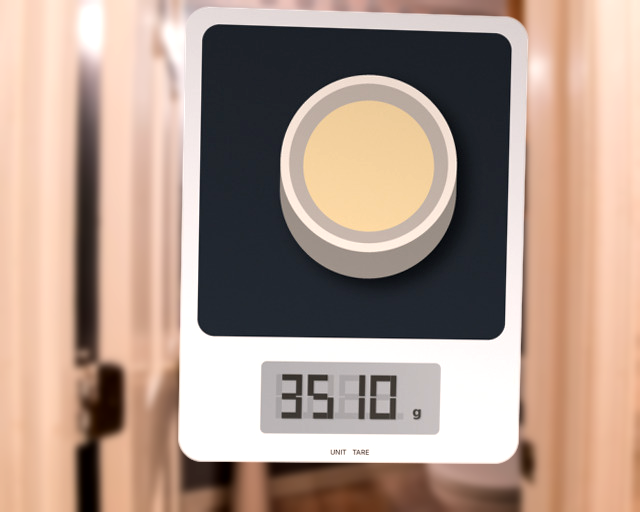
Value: 3510 g
